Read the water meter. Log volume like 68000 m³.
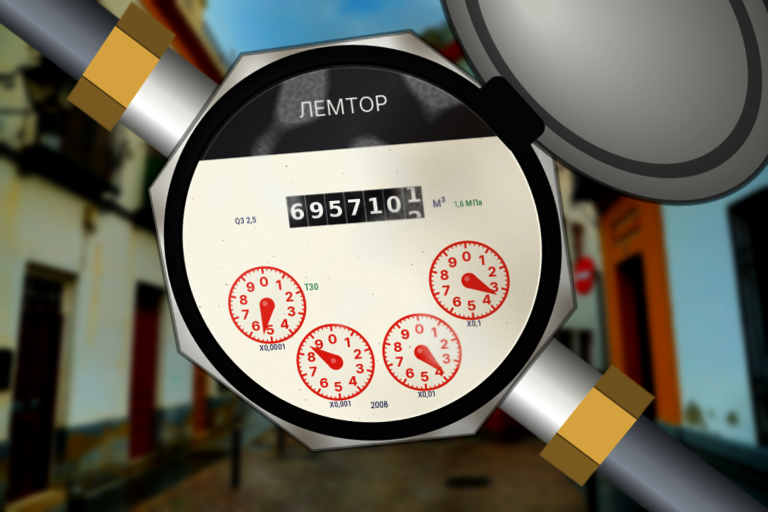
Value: 6957101.3385 m³
